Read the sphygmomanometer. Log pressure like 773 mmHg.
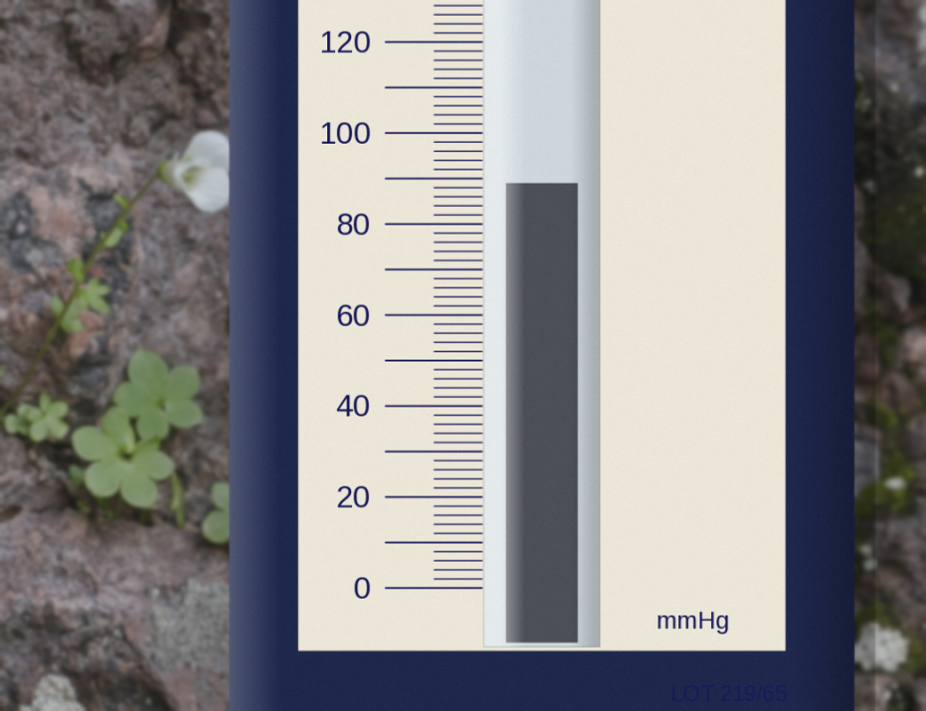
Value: 89 mmHg
